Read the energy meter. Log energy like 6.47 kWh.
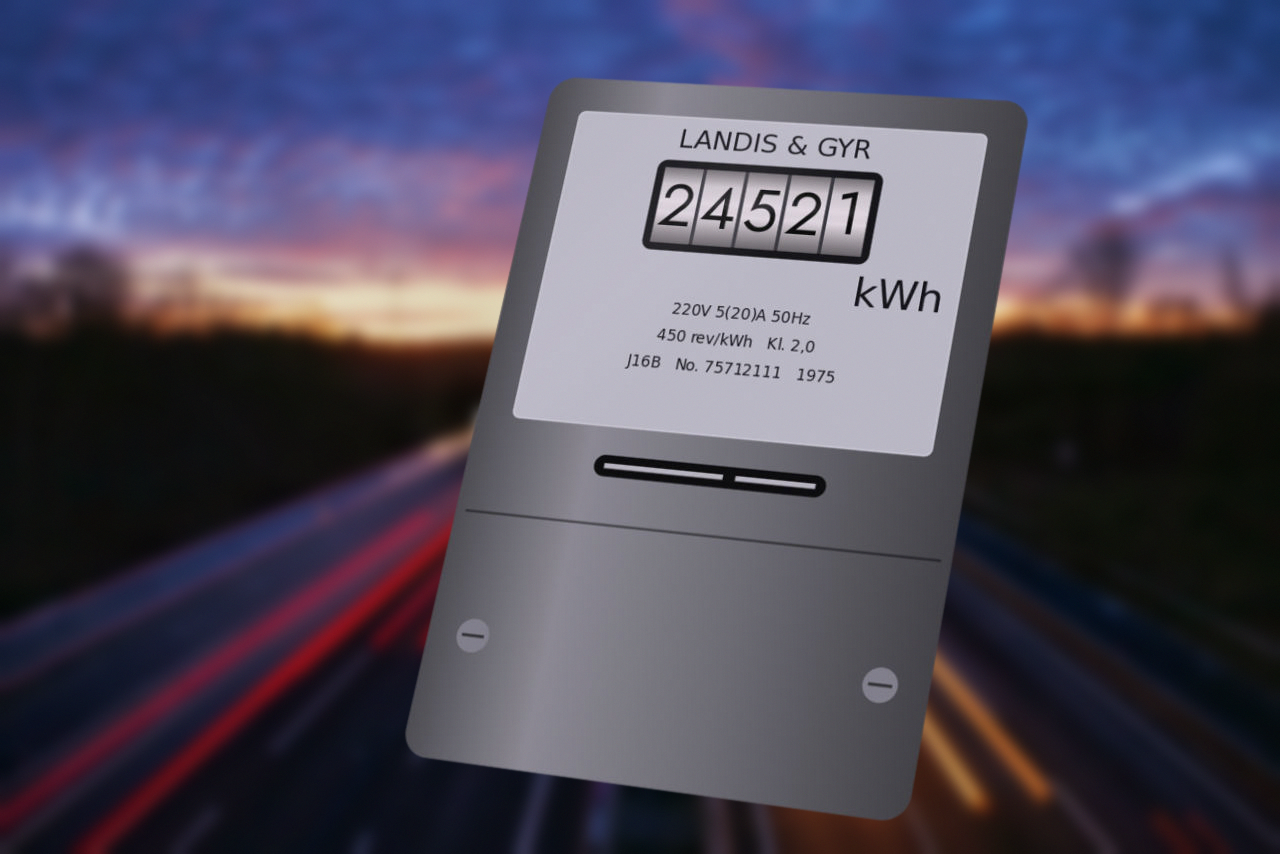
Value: 24521 kWh
